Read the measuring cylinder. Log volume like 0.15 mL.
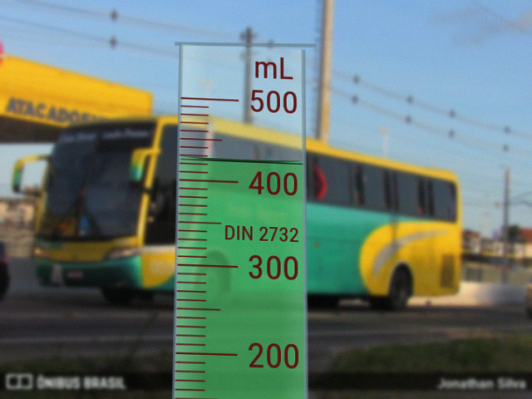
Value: 425 mL
